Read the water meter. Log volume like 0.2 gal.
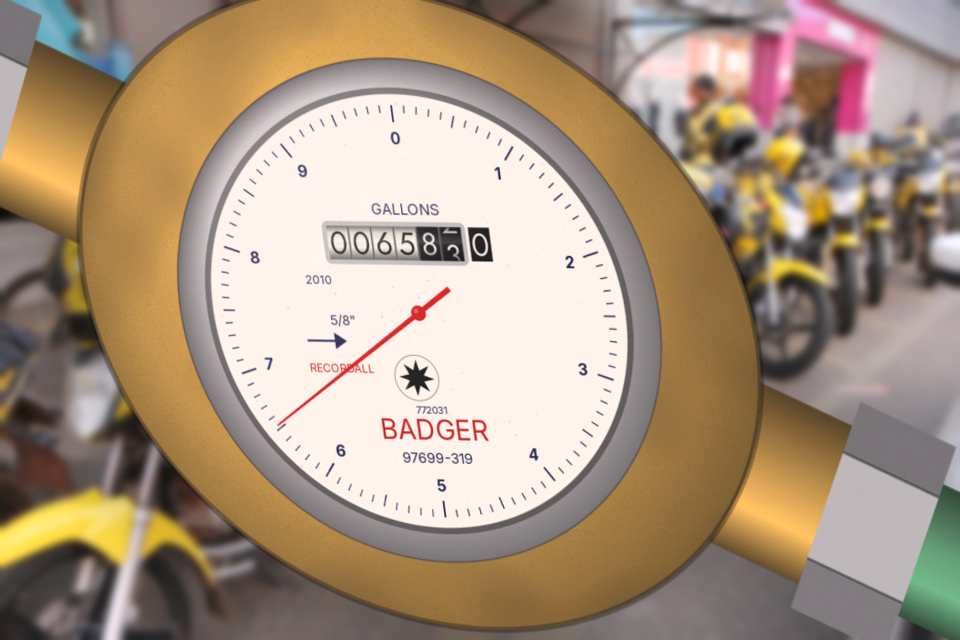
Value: 65826.5 gal
